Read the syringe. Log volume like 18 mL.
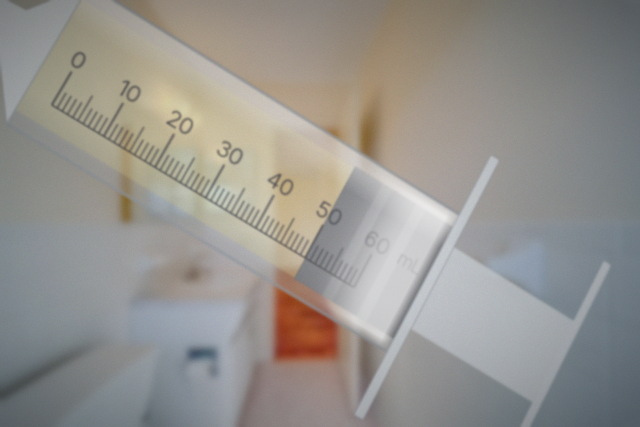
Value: 50 mL
